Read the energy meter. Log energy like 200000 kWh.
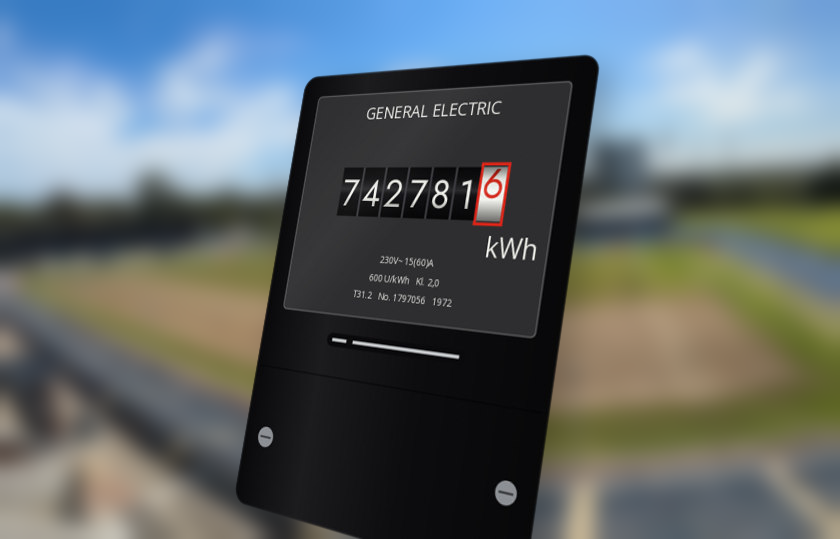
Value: 742781.6 kWh
